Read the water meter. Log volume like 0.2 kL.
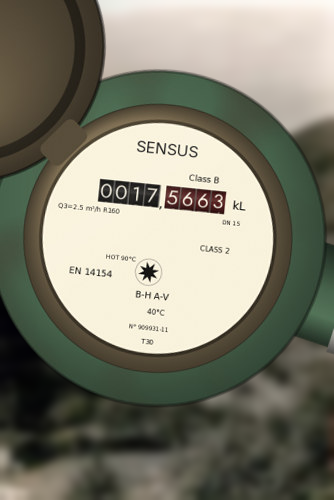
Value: 17.5663 kL
